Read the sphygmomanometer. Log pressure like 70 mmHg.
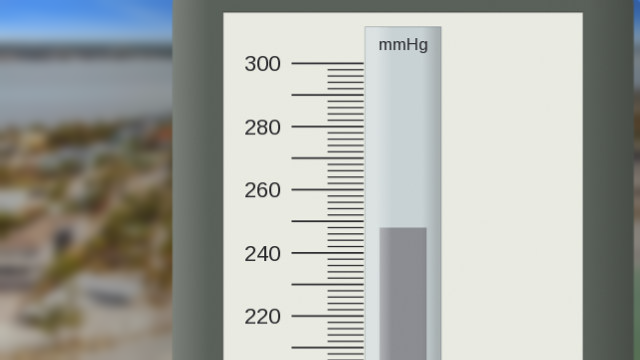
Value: 248 mmHg
